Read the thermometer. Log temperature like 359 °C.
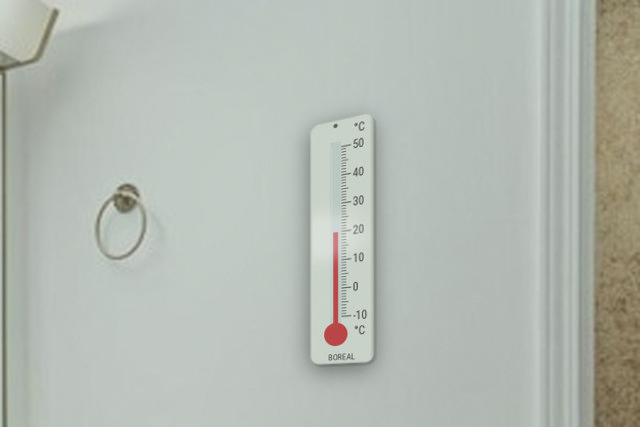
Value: 20 °C
